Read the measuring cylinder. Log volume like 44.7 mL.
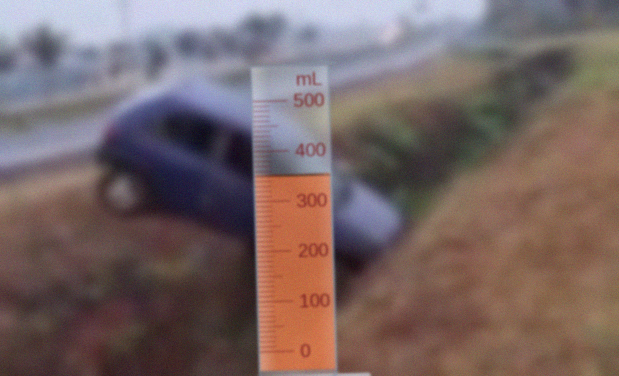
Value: 350 mL
